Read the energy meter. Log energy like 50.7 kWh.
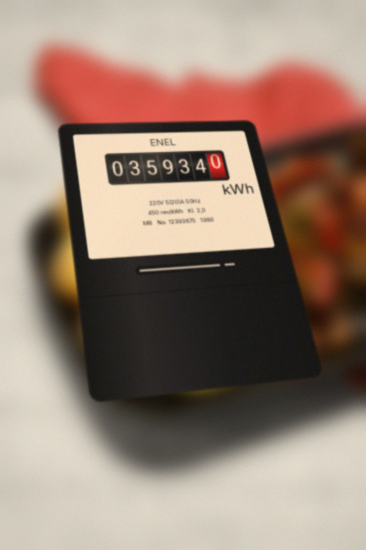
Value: 35934.0 kWh
